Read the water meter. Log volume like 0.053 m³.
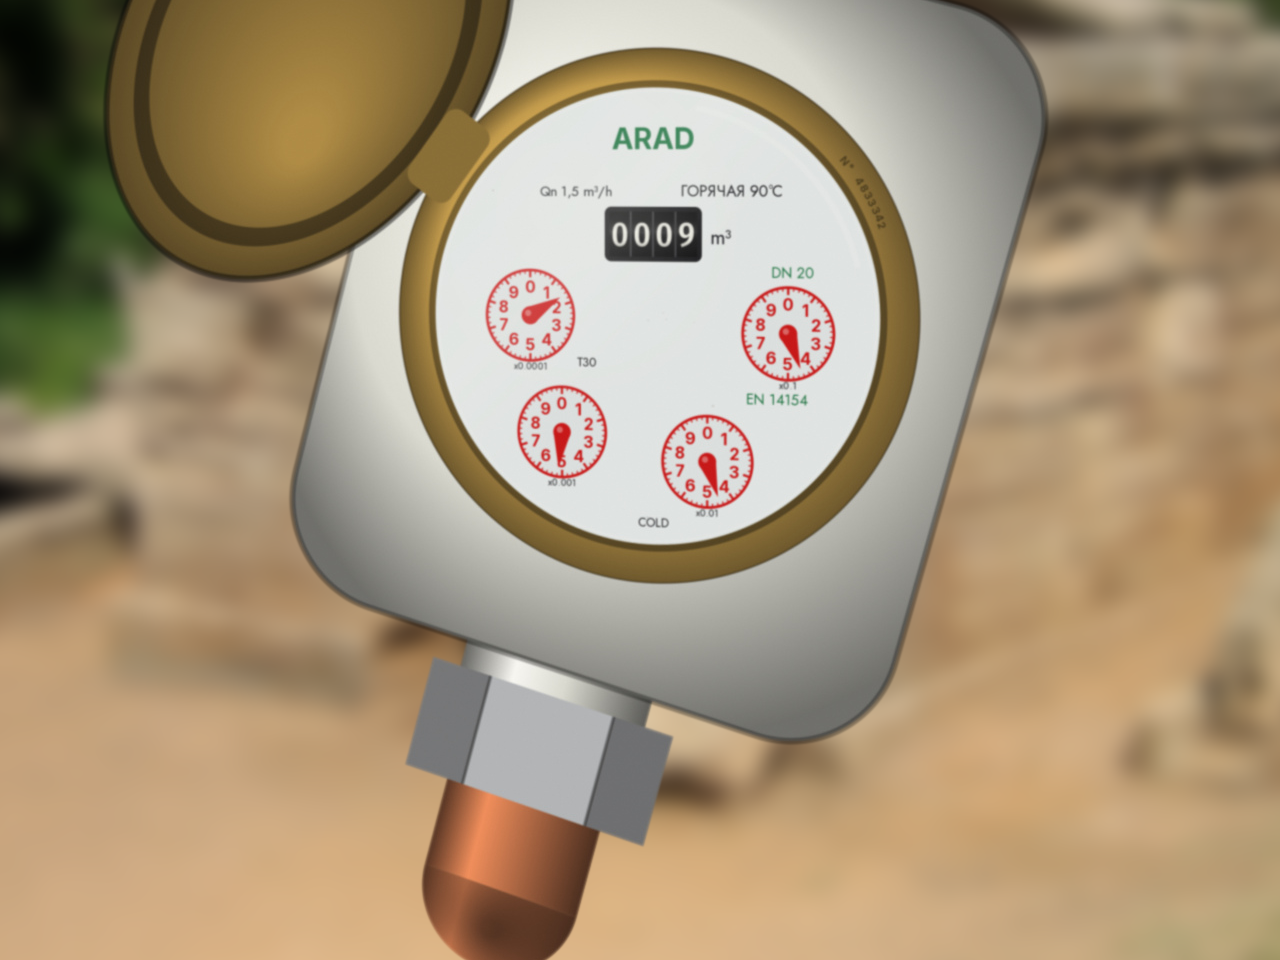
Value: 9.4451 m³
